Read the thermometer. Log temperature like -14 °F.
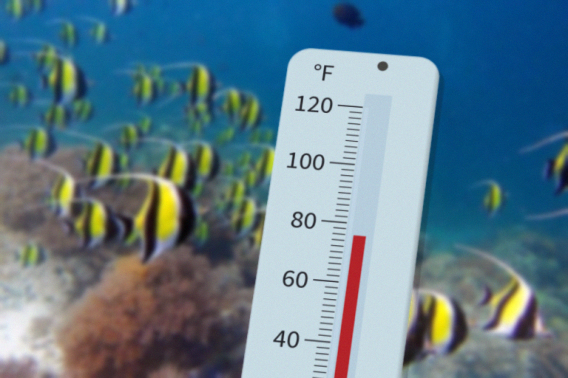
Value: 76 °F
